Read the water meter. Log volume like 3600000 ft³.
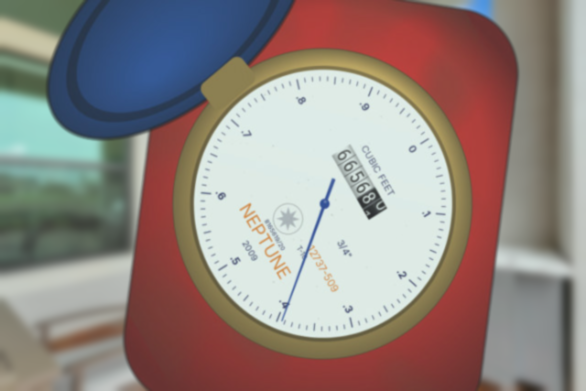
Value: 665680.39 ft³
